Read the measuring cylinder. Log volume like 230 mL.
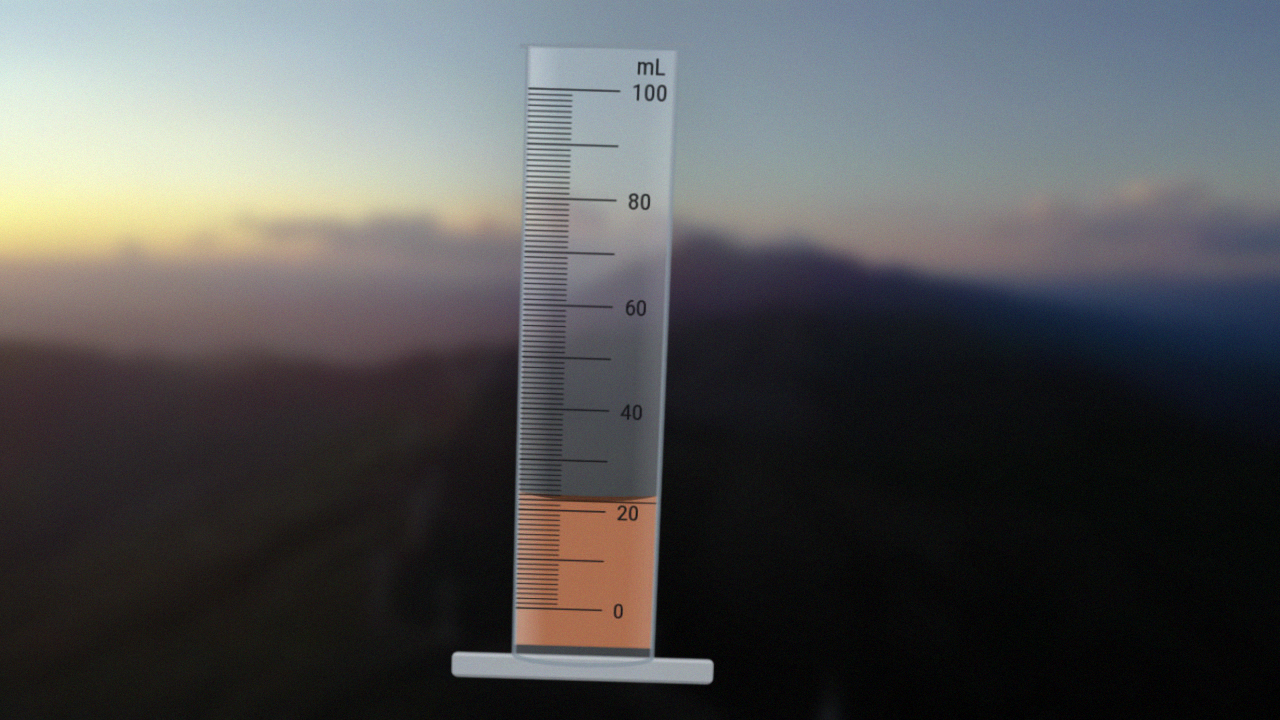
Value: 22 mL
